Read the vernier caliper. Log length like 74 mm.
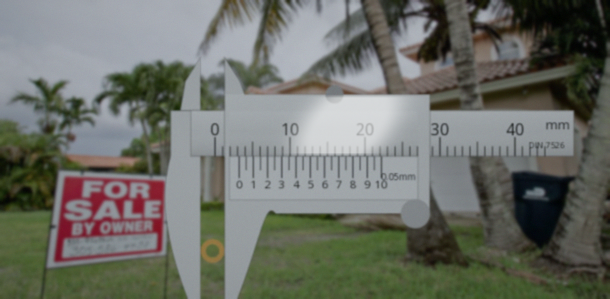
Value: 3.2 mm
